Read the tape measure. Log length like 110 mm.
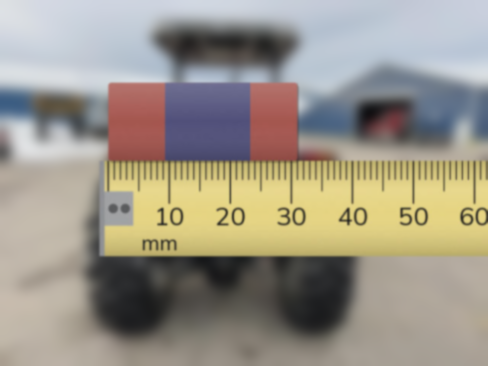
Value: 31 mm
